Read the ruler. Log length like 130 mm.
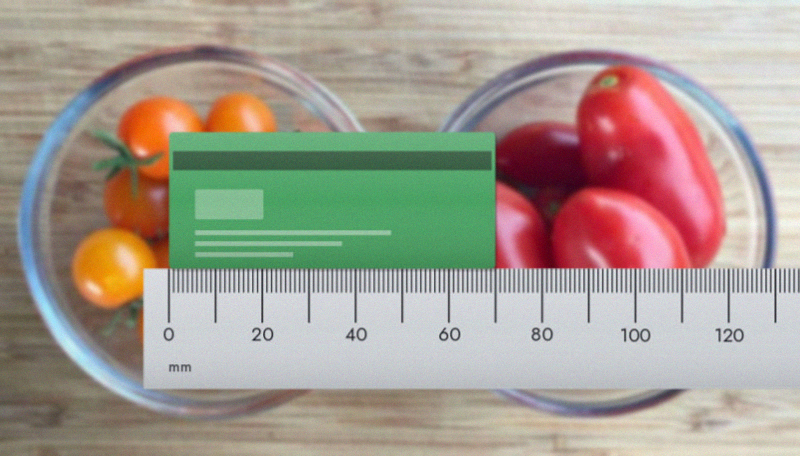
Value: 70 mm
